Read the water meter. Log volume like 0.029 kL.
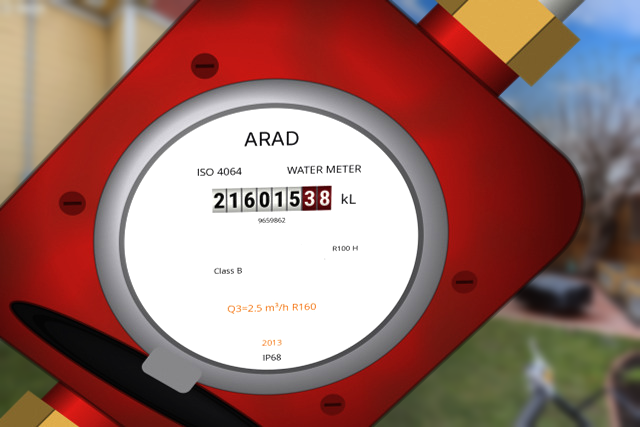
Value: 216015.38 kL
